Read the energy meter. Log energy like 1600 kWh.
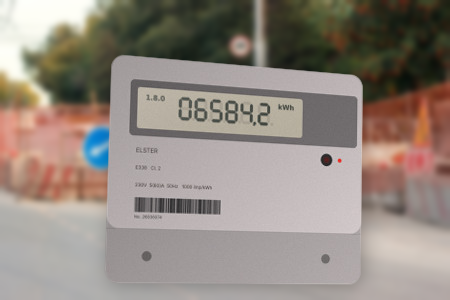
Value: 6584.2 kWh
